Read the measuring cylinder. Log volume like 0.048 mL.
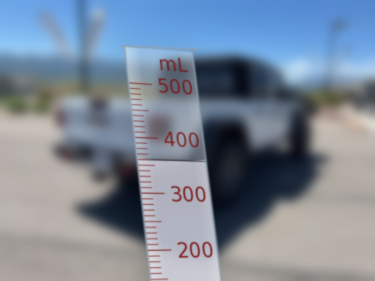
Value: 360 mL
